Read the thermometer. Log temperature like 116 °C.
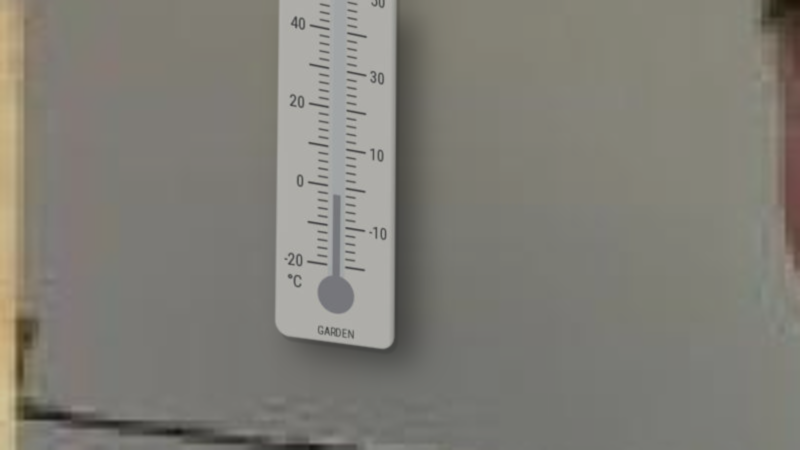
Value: -2 °C
